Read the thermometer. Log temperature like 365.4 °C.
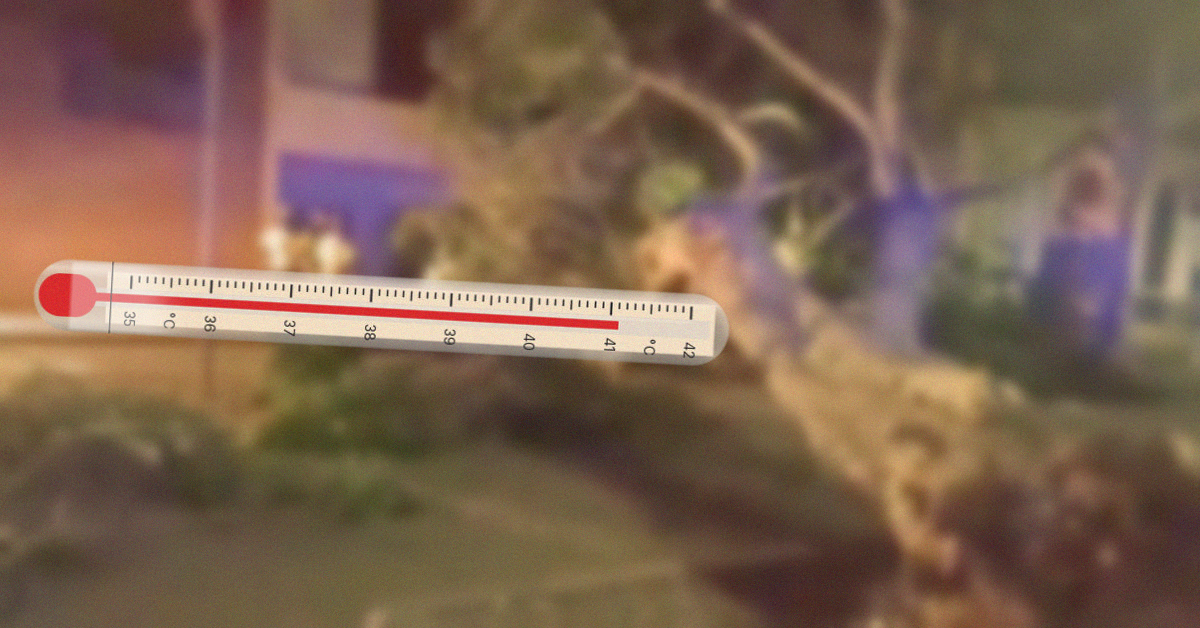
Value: 41.1 °C
